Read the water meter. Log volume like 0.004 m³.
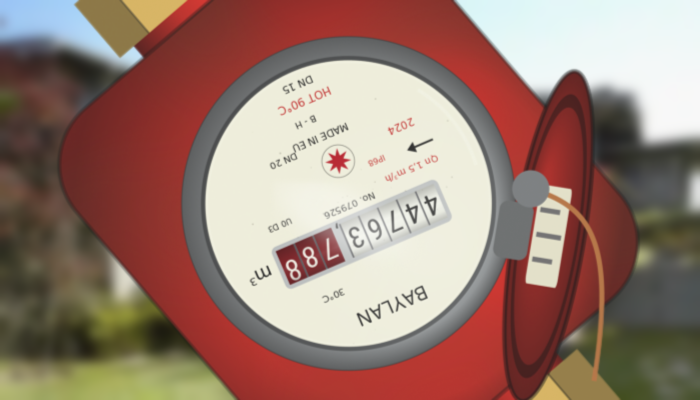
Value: 44763.788 m³
